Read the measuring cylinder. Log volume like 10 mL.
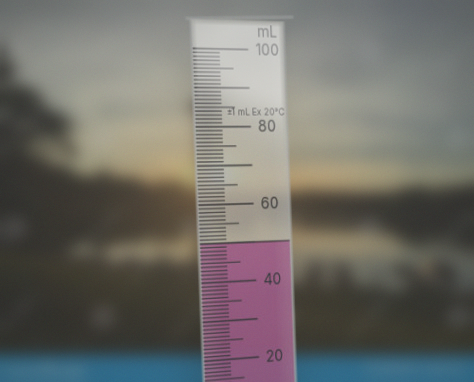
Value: 50 mL
